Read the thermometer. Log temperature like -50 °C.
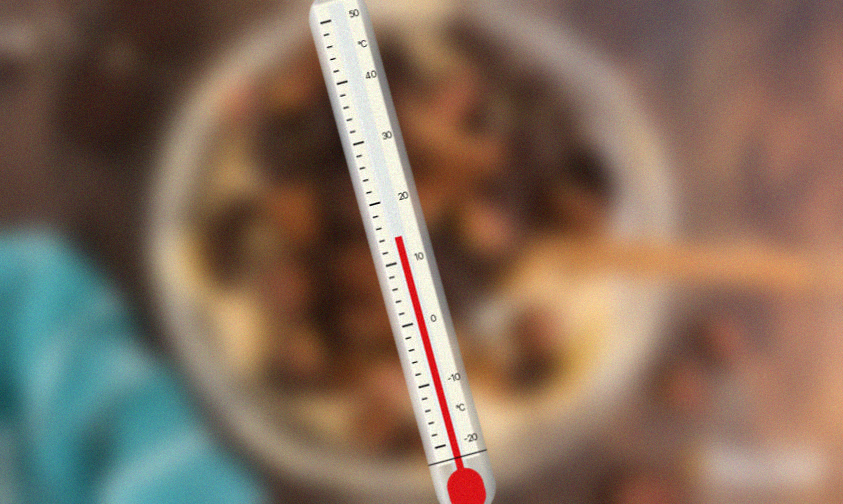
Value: 14 °C
